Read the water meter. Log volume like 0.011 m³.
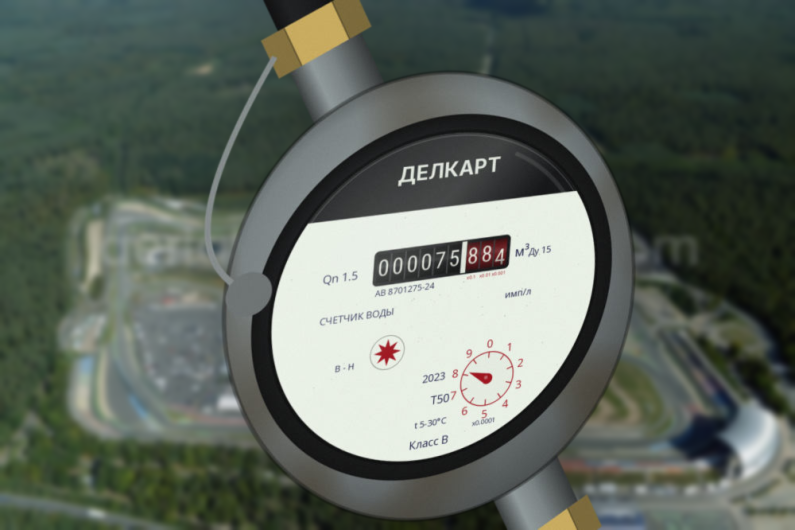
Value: 75.8838 m³
